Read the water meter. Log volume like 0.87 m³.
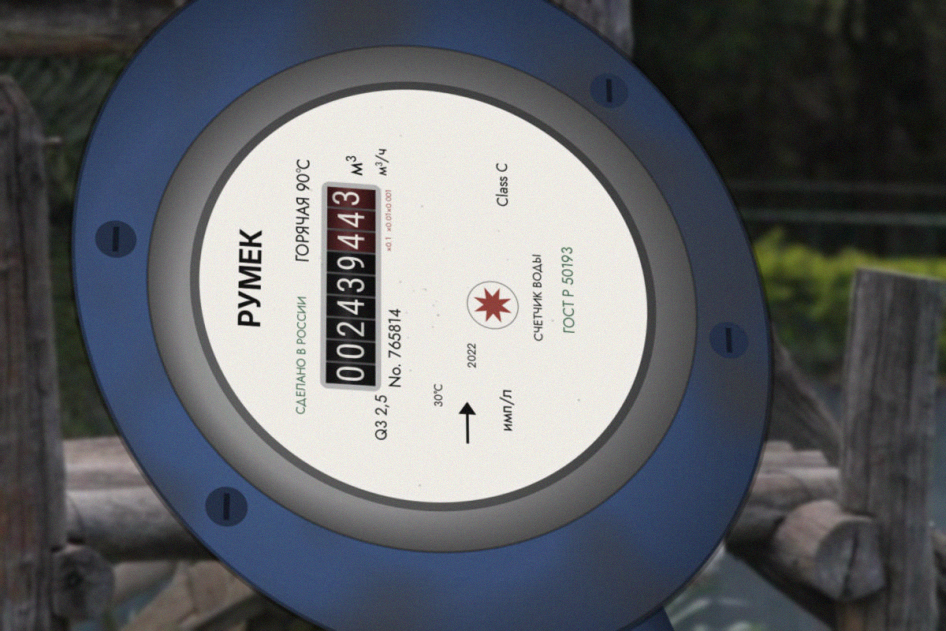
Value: 2439.443 m³
